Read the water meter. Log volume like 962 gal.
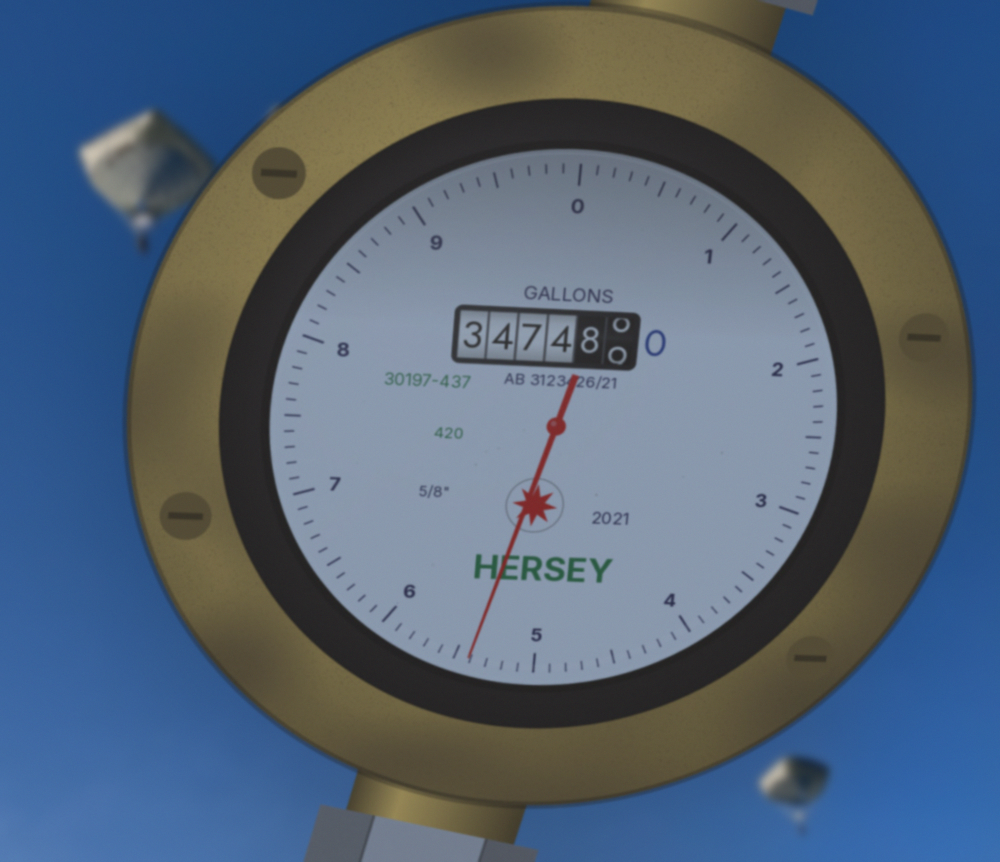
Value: 3474885.4 gal
